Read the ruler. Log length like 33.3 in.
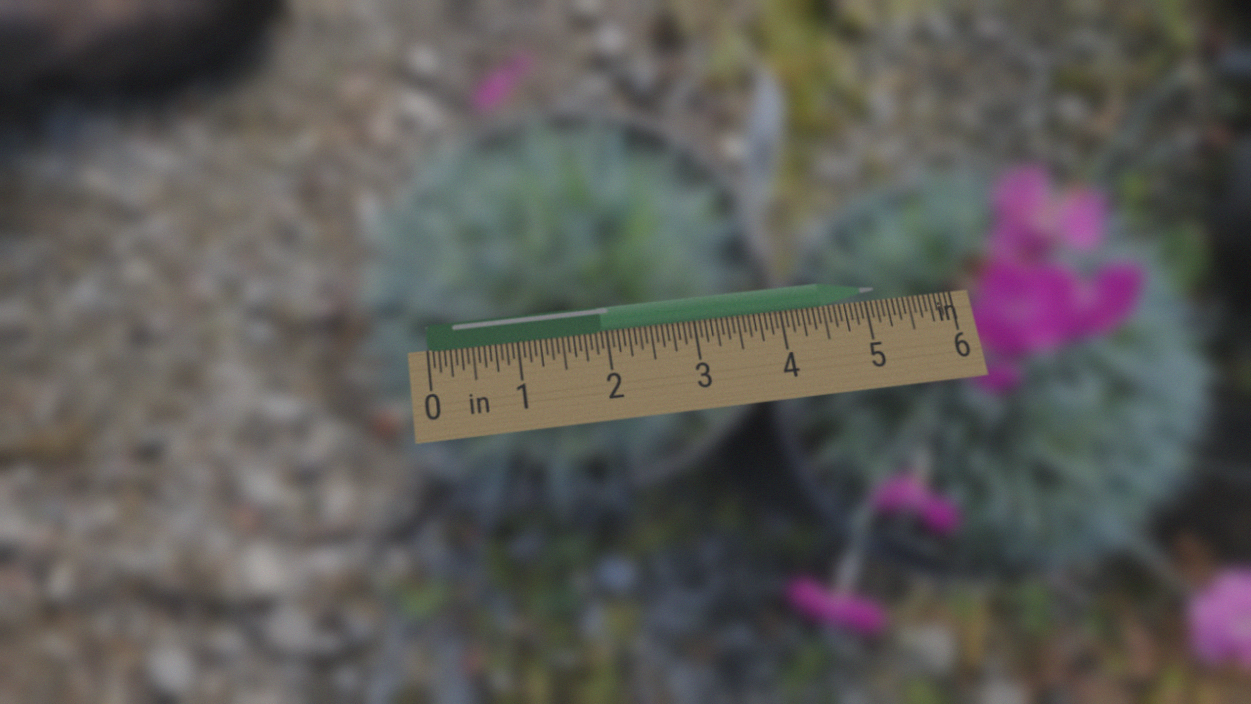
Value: 5.125 in
